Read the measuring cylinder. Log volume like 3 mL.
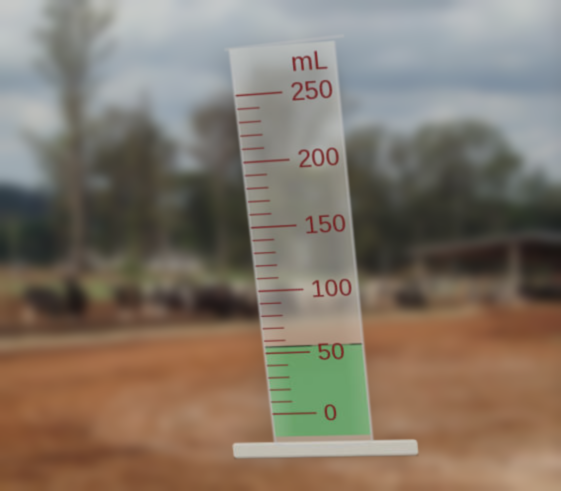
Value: 55 mL
